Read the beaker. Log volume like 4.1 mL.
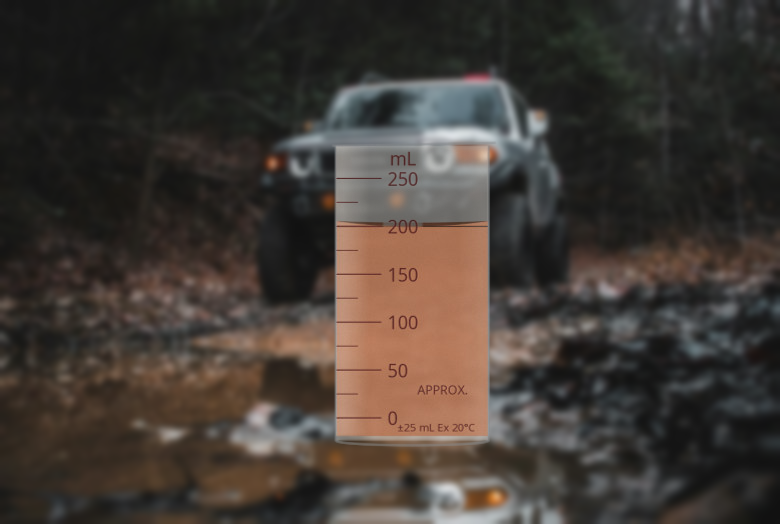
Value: 200 mL
